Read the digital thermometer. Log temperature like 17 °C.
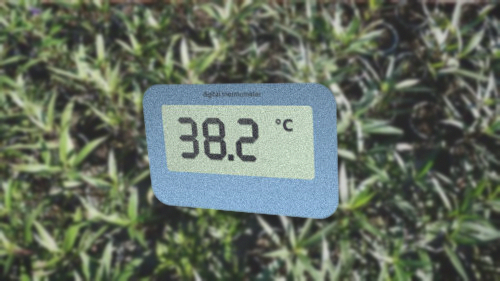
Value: 38.2 °C
